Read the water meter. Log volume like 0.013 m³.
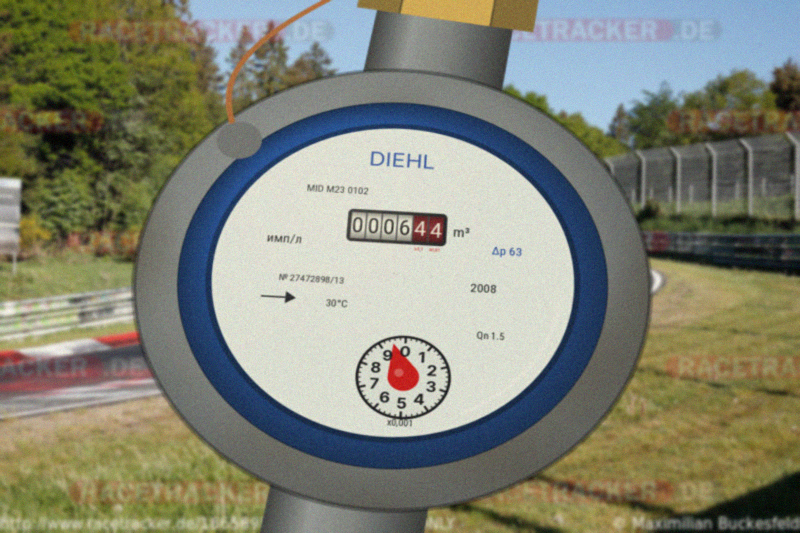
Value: 6.439 m³
